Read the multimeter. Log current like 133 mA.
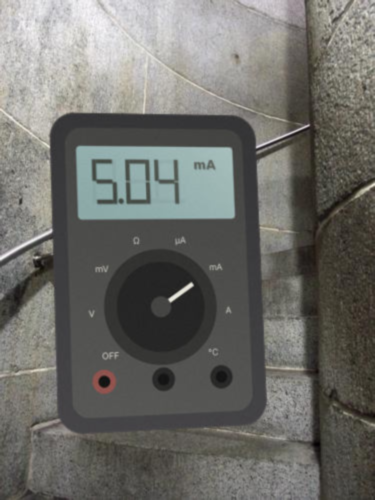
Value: 5.04 mA
